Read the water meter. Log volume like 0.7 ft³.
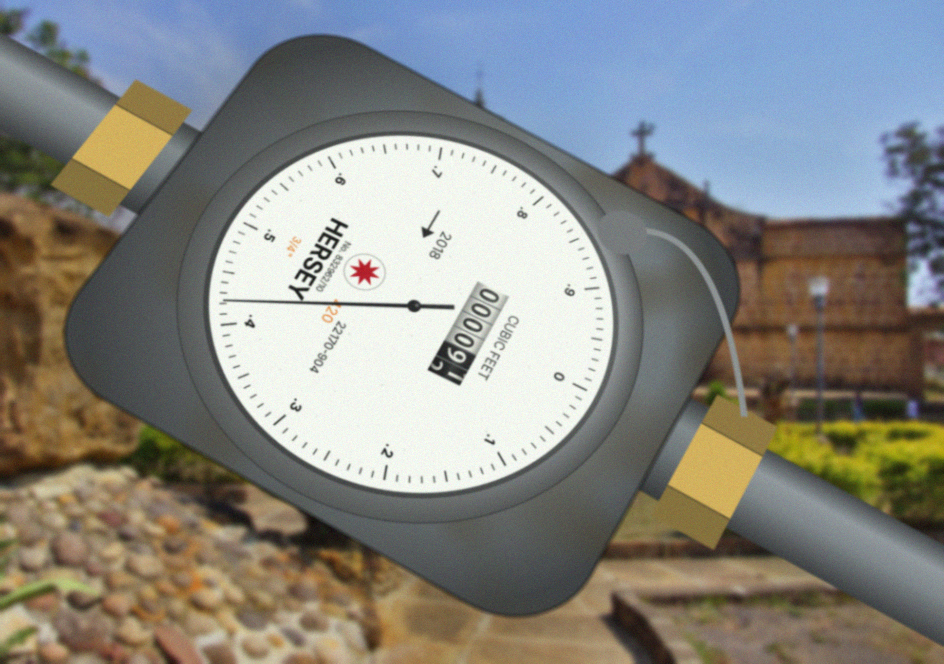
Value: 91.42 ft³
